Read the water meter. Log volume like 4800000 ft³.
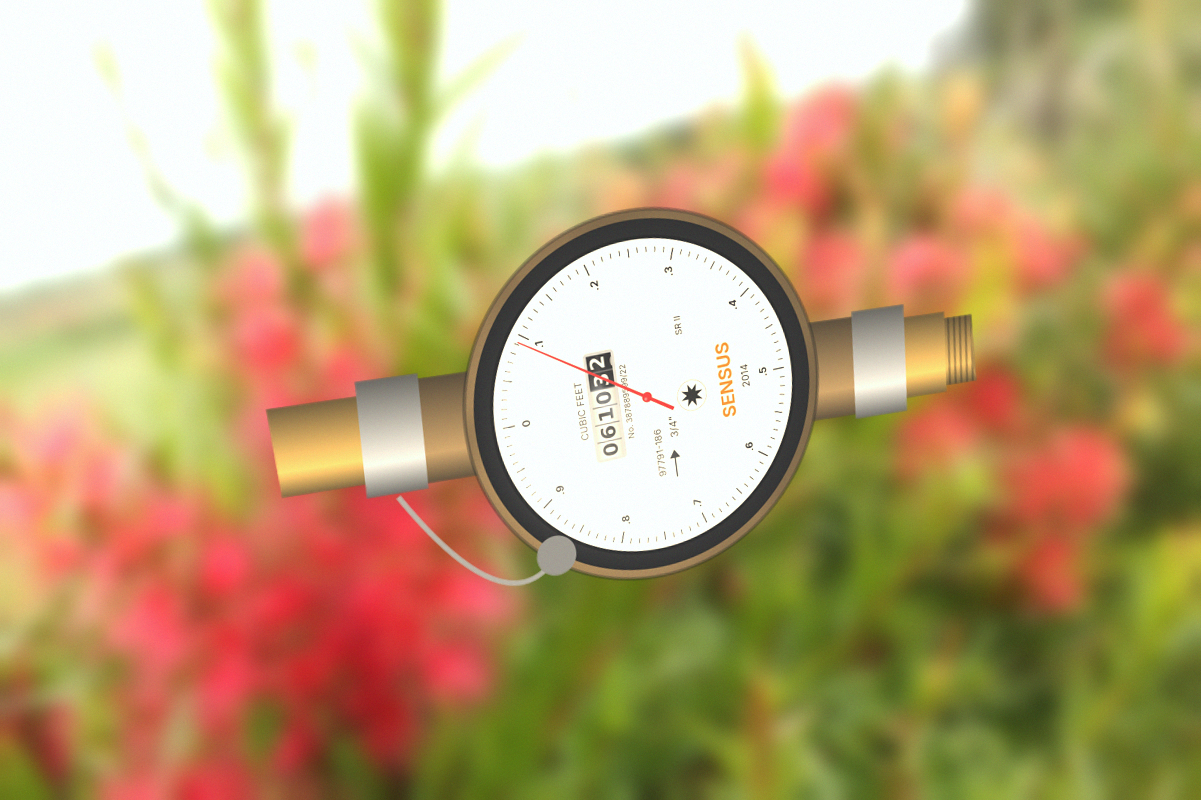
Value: 61032.09 ft³
